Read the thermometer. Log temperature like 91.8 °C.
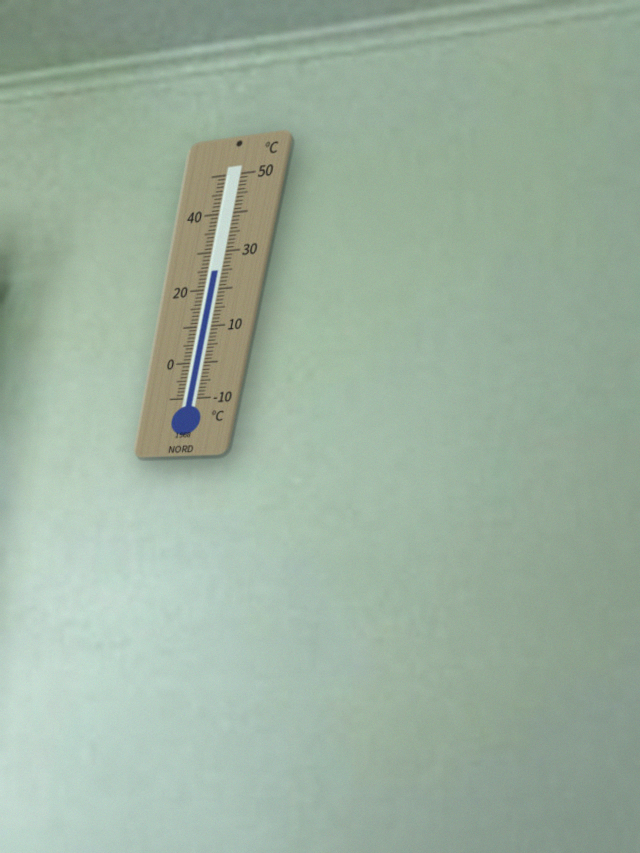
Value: 25 °C
